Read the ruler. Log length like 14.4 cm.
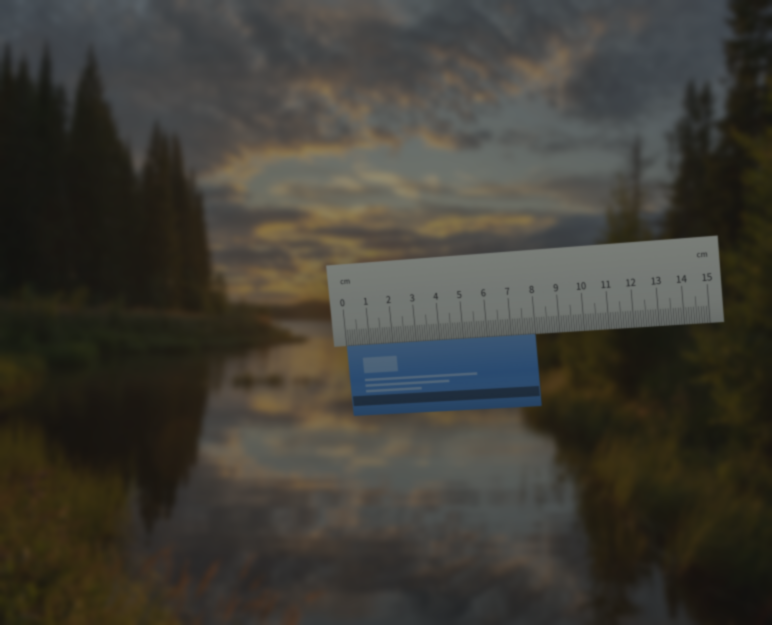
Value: 8 cm
